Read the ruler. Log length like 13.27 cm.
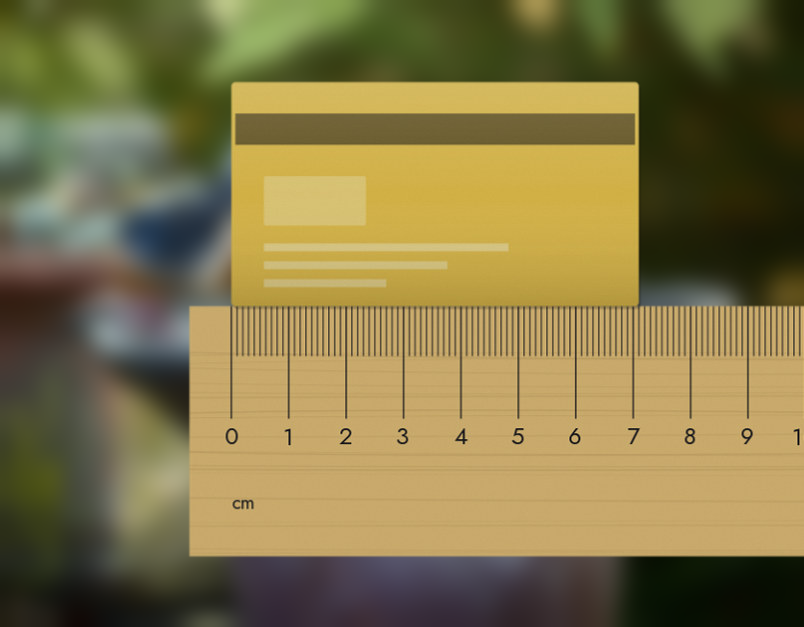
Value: 7.1 cm
